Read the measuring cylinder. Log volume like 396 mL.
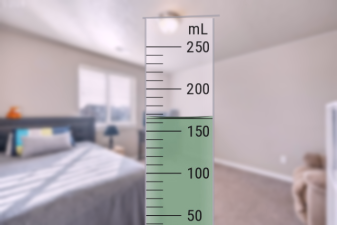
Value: 165 mL
